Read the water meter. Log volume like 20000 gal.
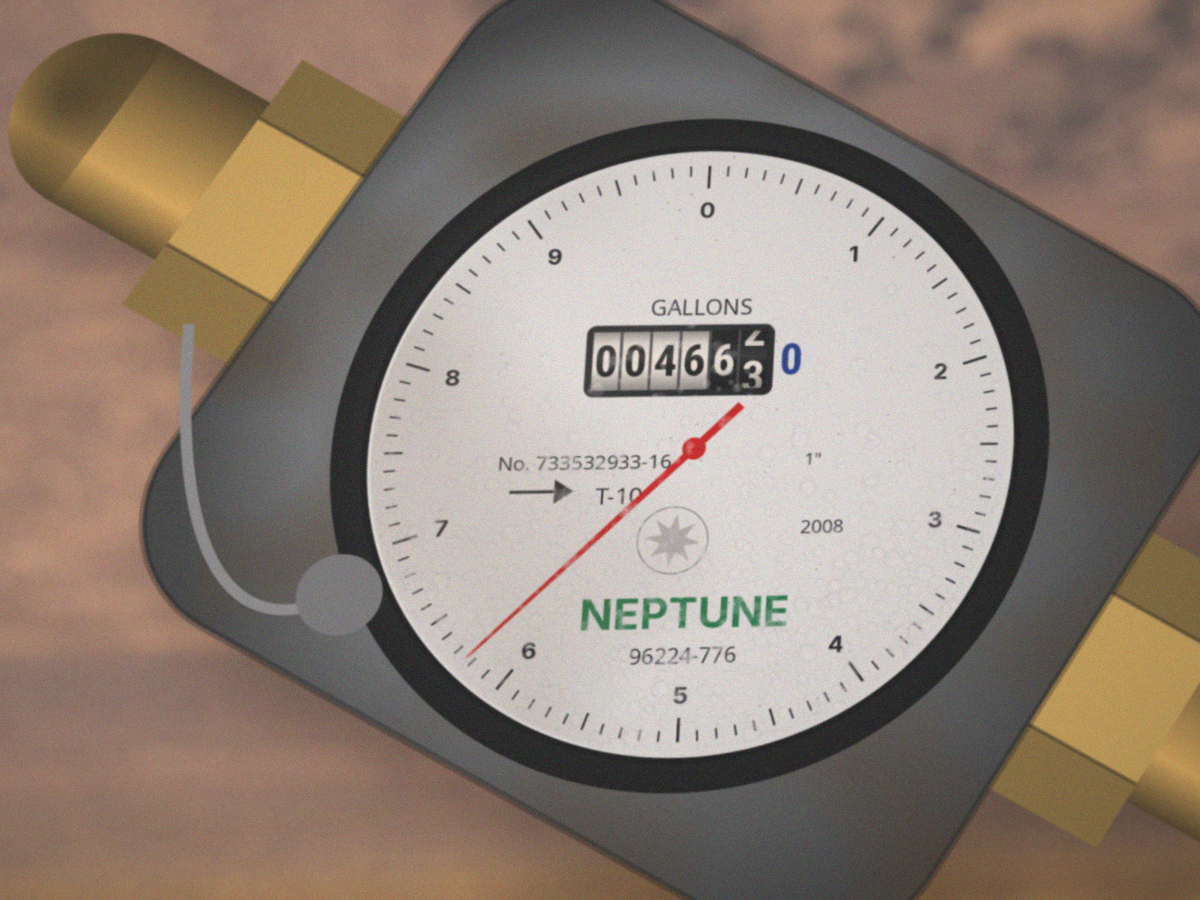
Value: 46626.2 gal
